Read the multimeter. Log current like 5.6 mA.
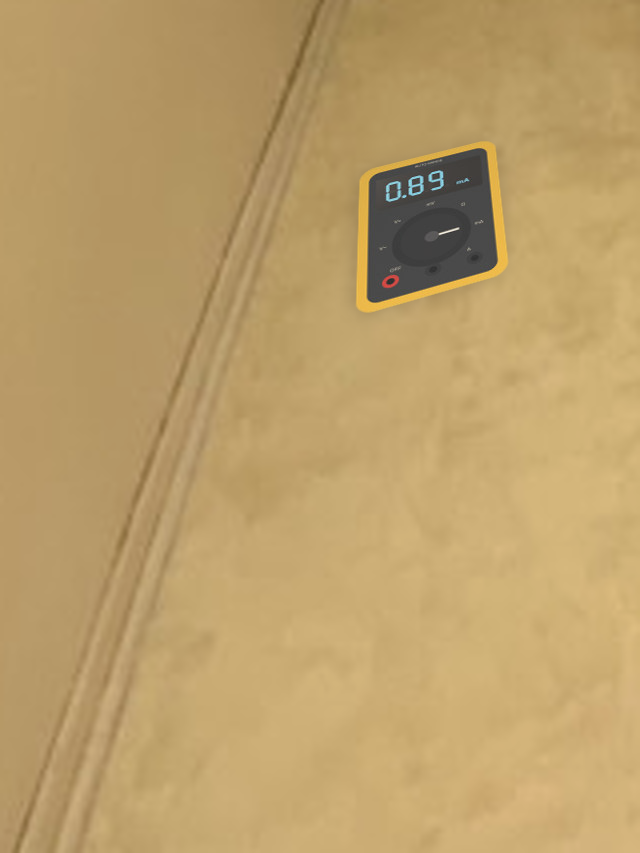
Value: 0.89 mA
